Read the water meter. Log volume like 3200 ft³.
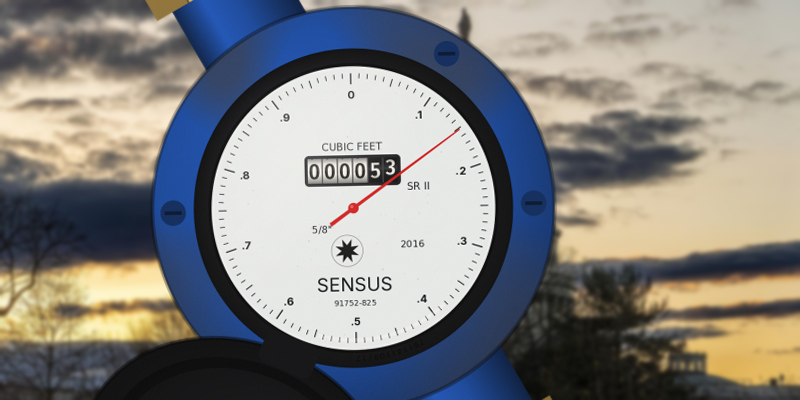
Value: 53.15 ft³
